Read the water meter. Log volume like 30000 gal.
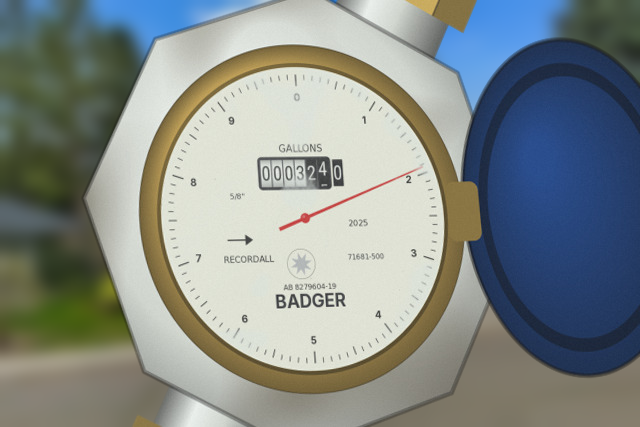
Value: 3241.9 gal
